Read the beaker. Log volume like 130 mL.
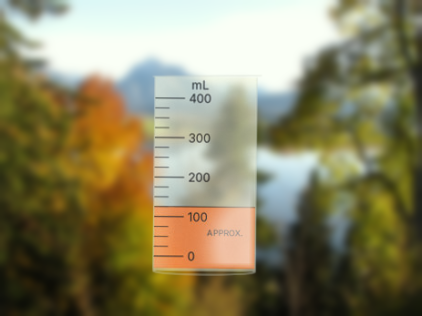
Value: 125 mL
